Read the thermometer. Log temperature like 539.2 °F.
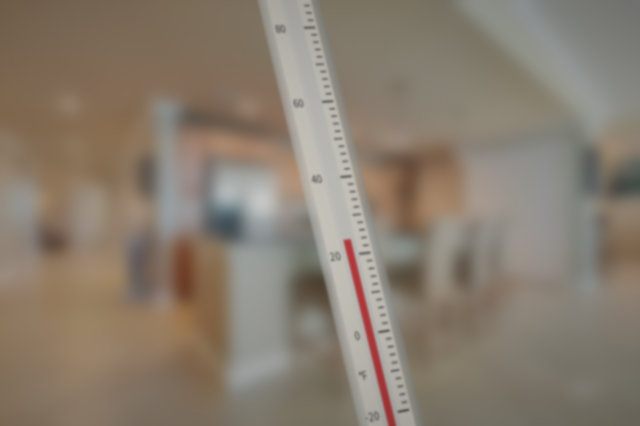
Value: 24 °F
